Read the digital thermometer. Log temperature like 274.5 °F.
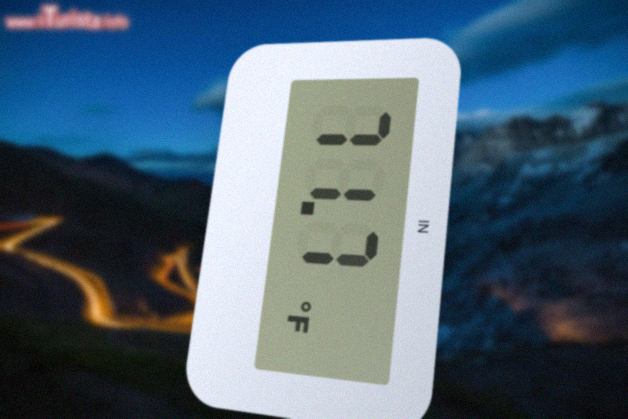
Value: 71.7 °F
